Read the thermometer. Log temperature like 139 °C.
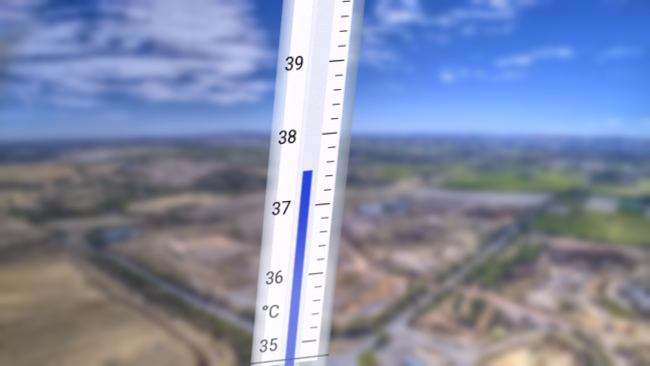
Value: 37.5 °C
